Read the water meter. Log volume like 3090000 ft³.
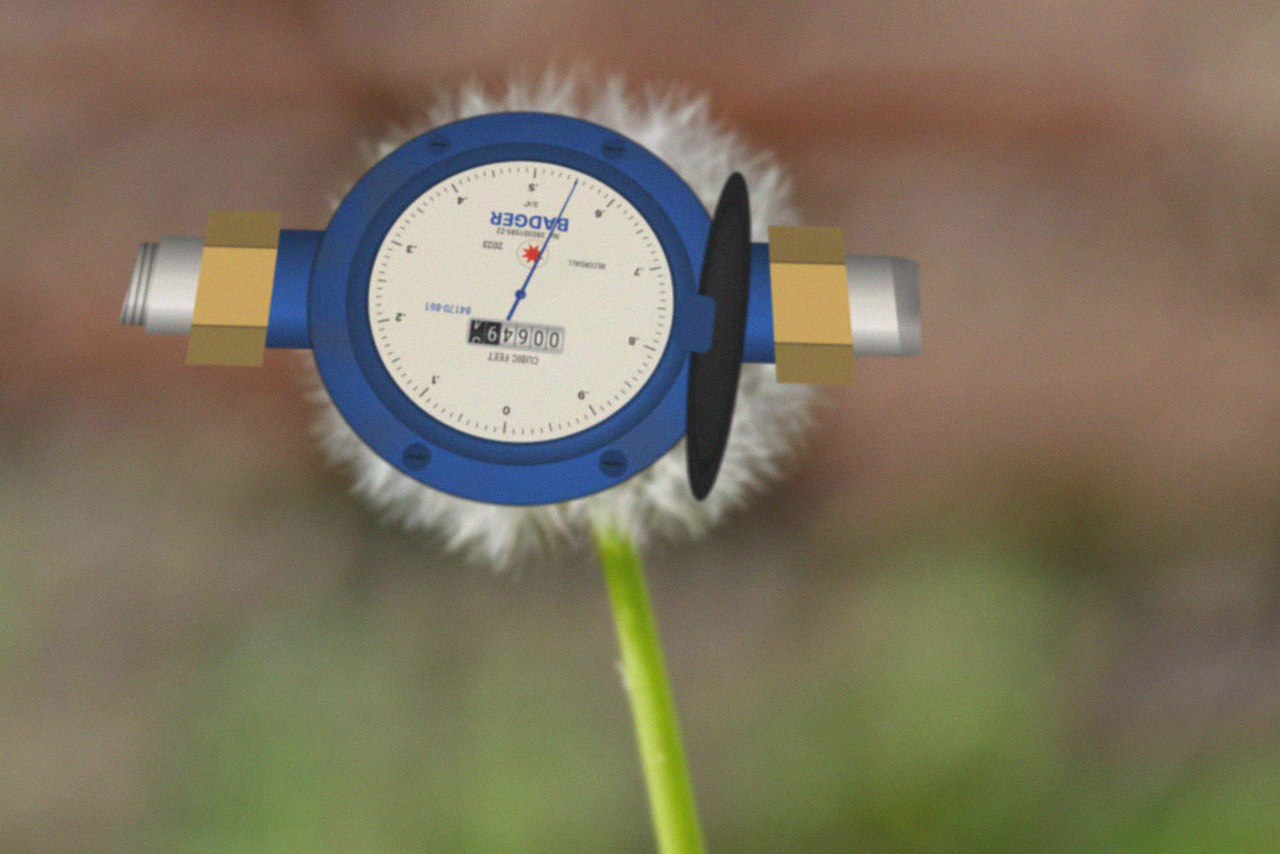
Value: 6493.55 ft³
